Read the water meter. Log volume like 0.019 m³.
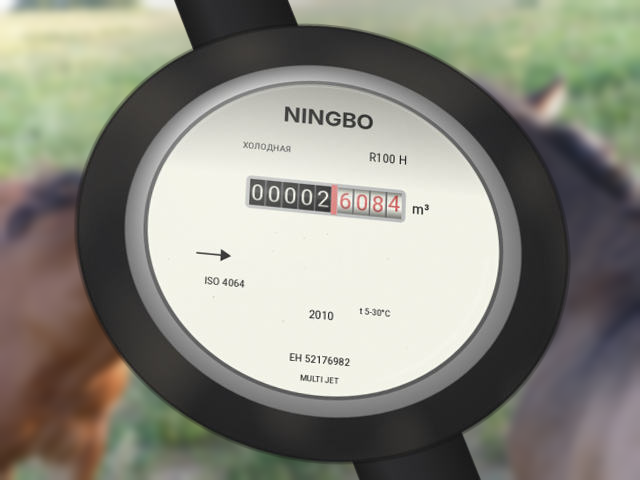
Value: 2.6084 m³
